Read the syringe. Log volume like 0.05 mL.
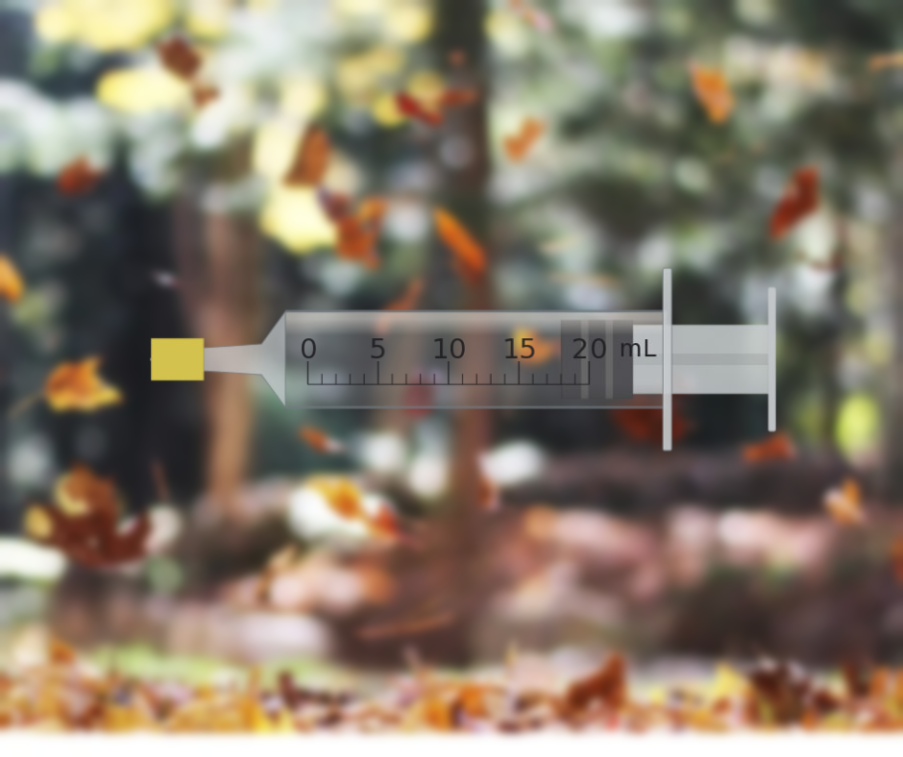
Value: 18 mL
